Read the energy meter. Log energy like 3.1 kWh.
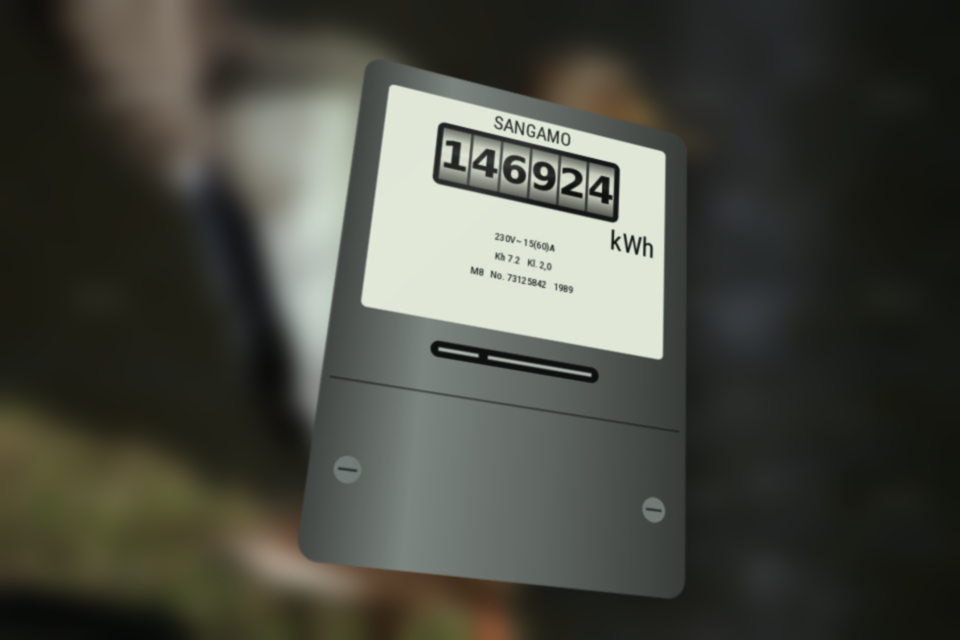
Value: 146924 kWh
